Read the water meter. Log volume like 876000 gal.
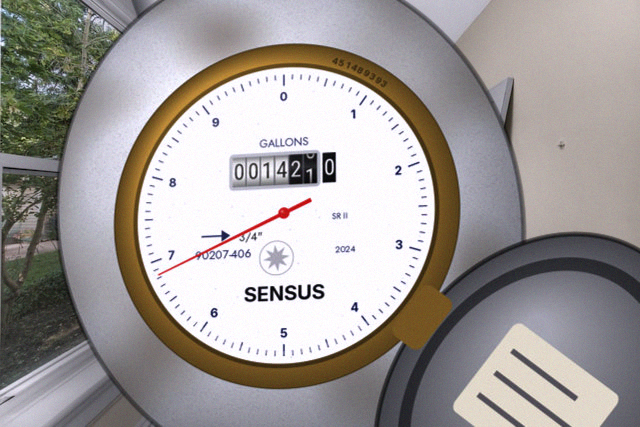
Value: 14206.8 gal
